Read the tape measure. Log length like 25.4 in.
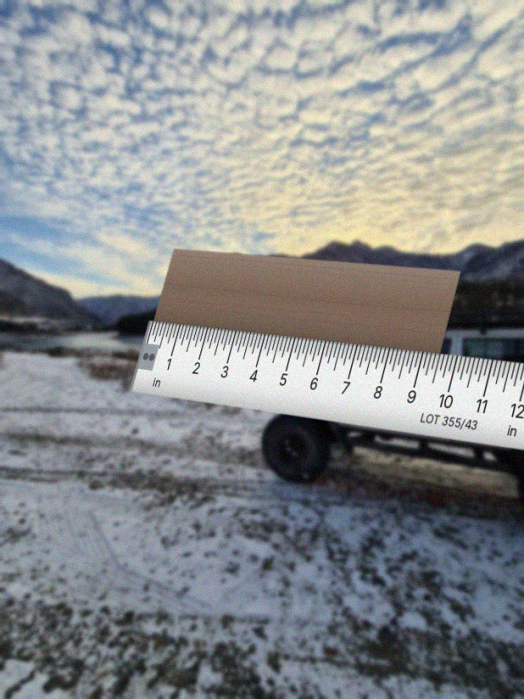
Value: 9.5 in
